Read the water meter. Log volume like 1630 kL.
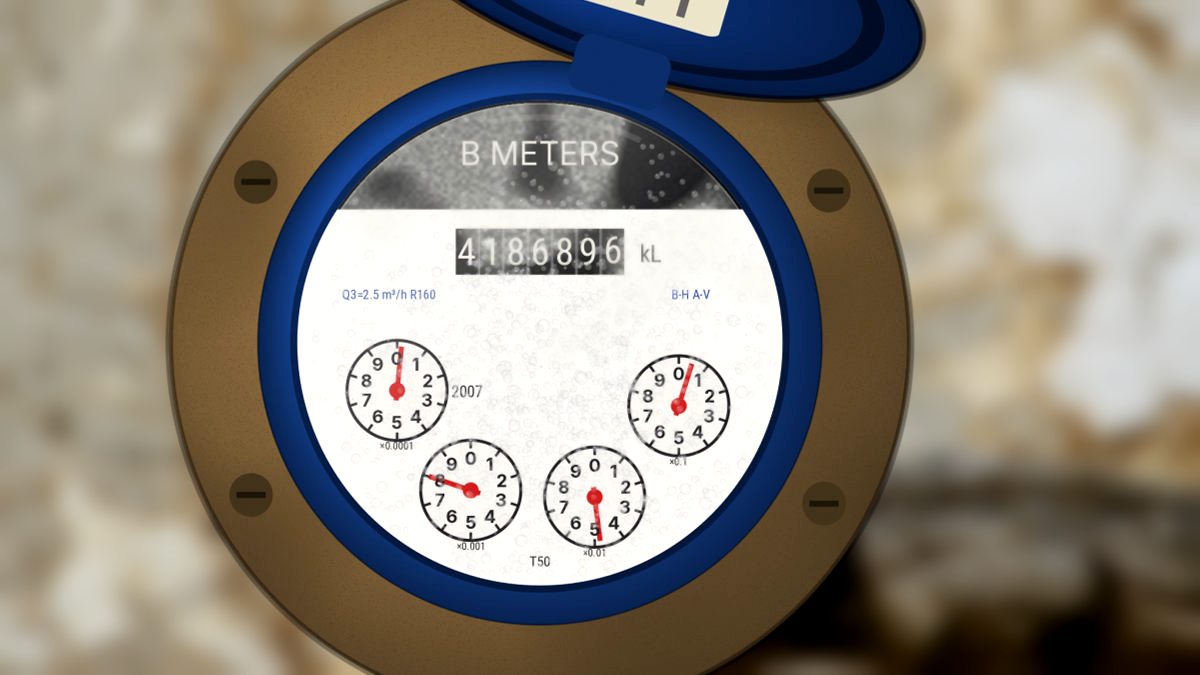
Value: 4186896.0480 kL
